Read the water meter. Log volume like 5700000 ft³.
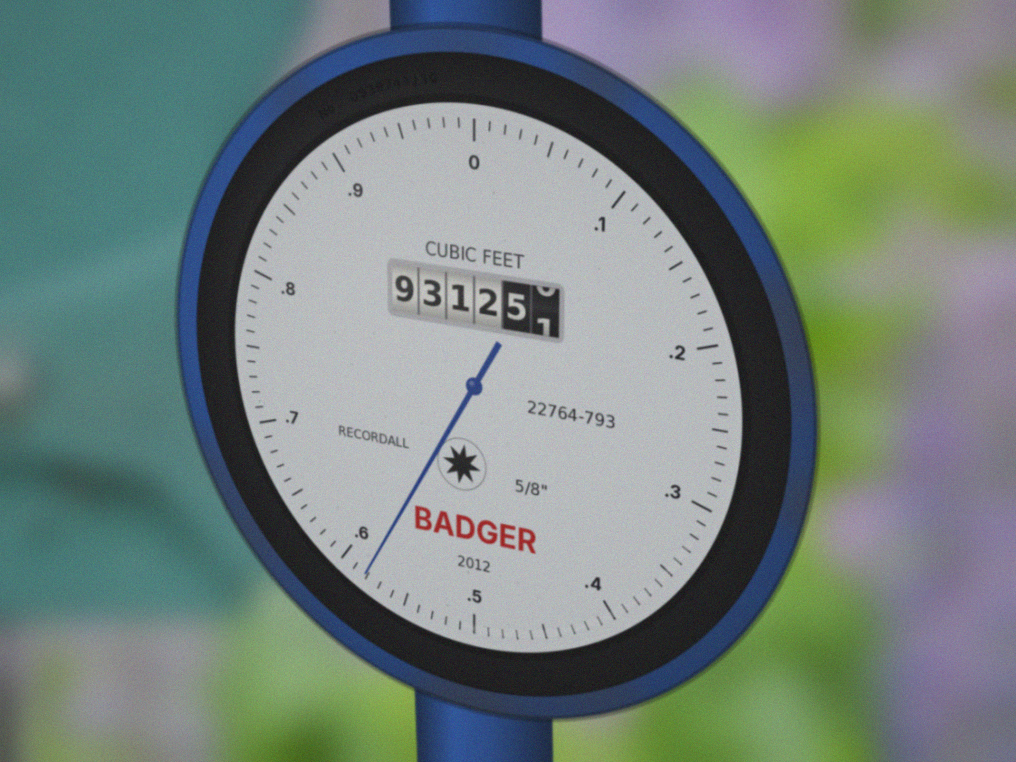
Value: 931250.58 ft³
